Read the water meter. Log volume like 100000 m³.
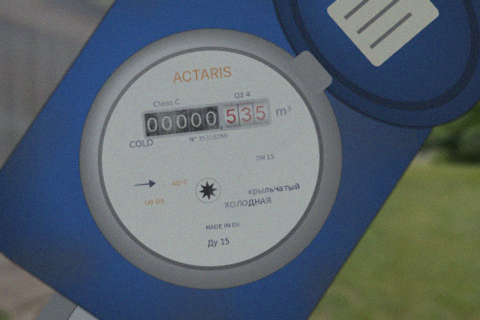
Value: 0.535 m³
